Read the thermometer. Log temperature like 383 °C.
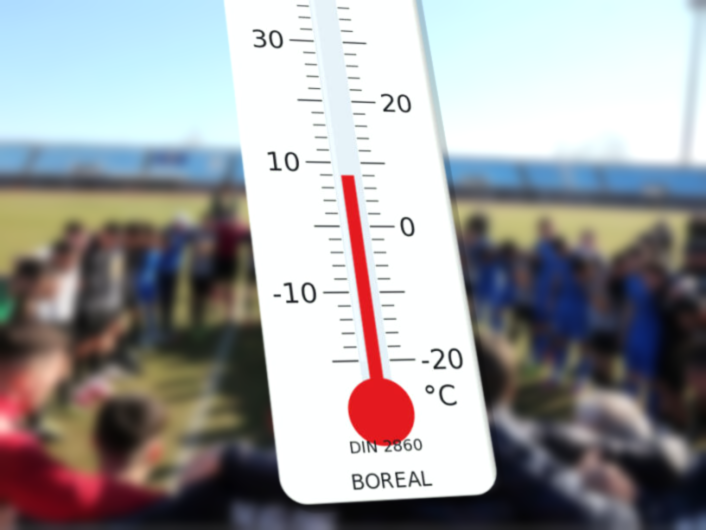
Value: 8 °C
